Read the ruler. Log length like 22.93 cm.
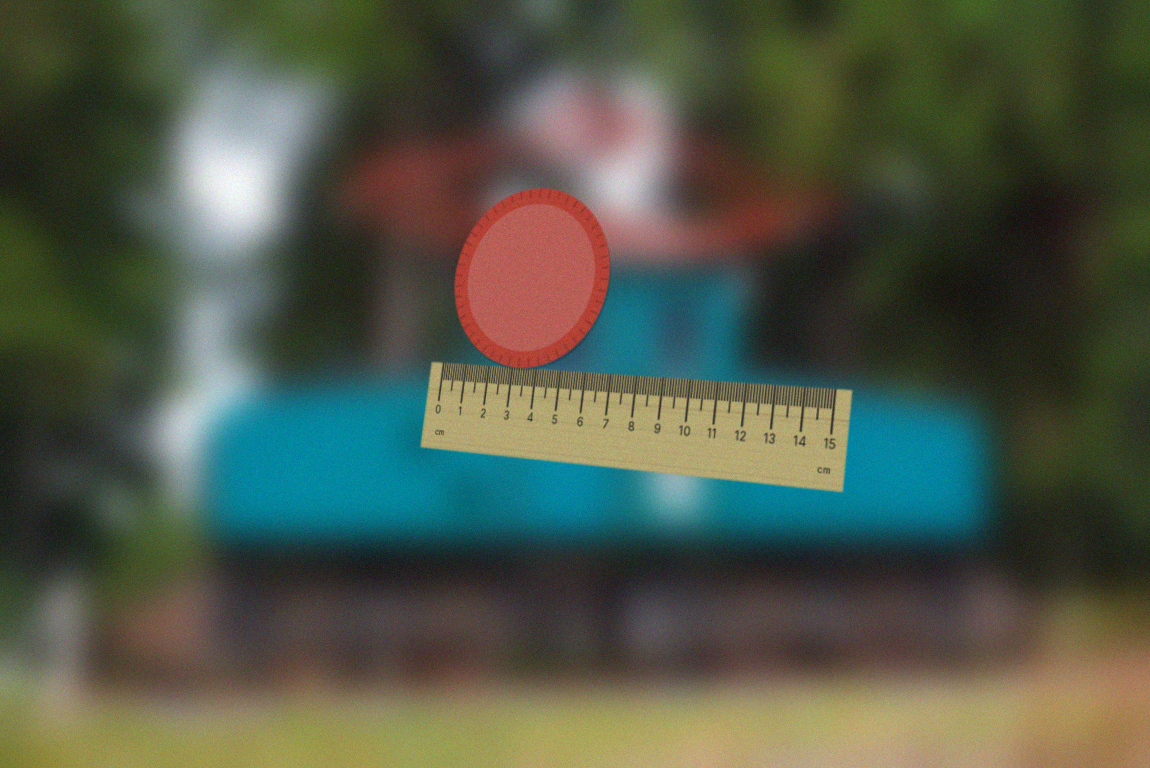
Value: 6.5 cm
